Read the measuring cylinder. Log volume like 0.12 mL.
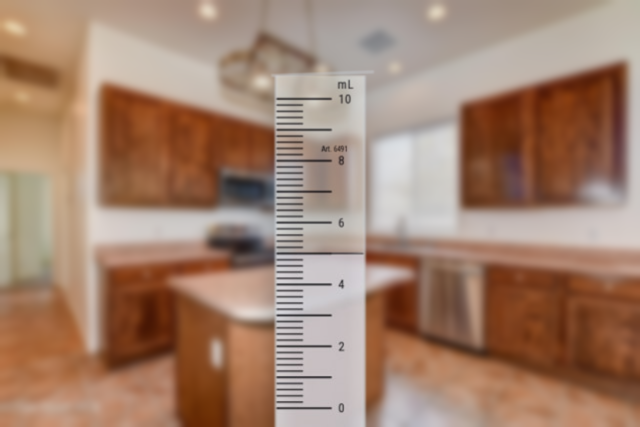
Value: 5 mL
